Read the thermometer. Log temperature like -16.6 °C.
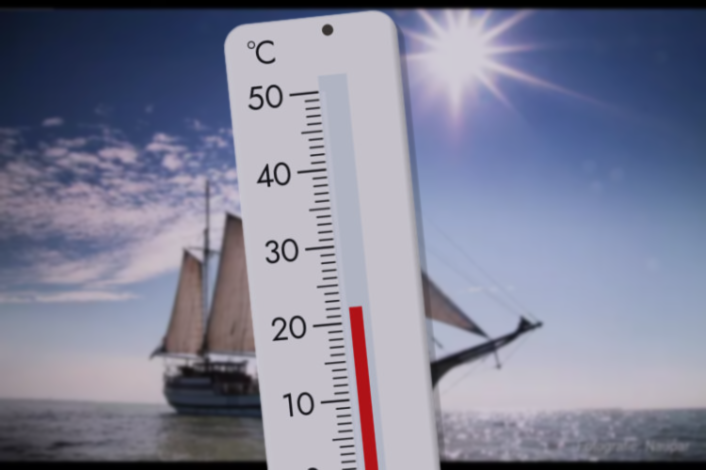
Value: 22 °C
